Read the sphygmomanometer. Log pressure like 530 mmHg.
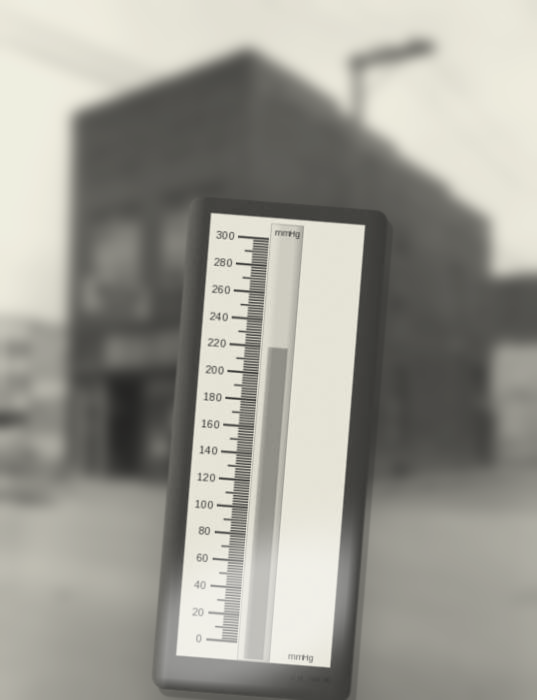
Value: 220 mmHg
